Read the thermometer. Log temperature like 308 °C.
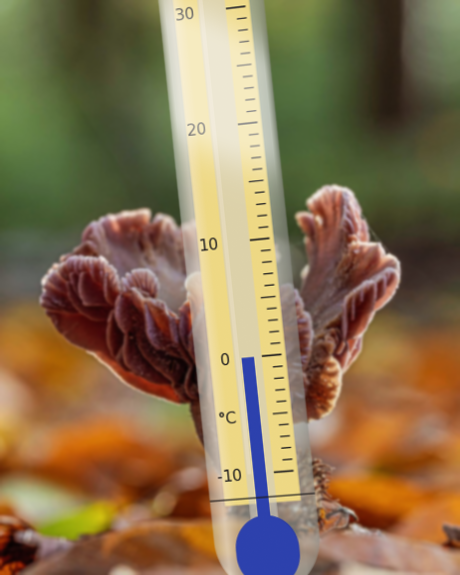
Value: 0 °C
